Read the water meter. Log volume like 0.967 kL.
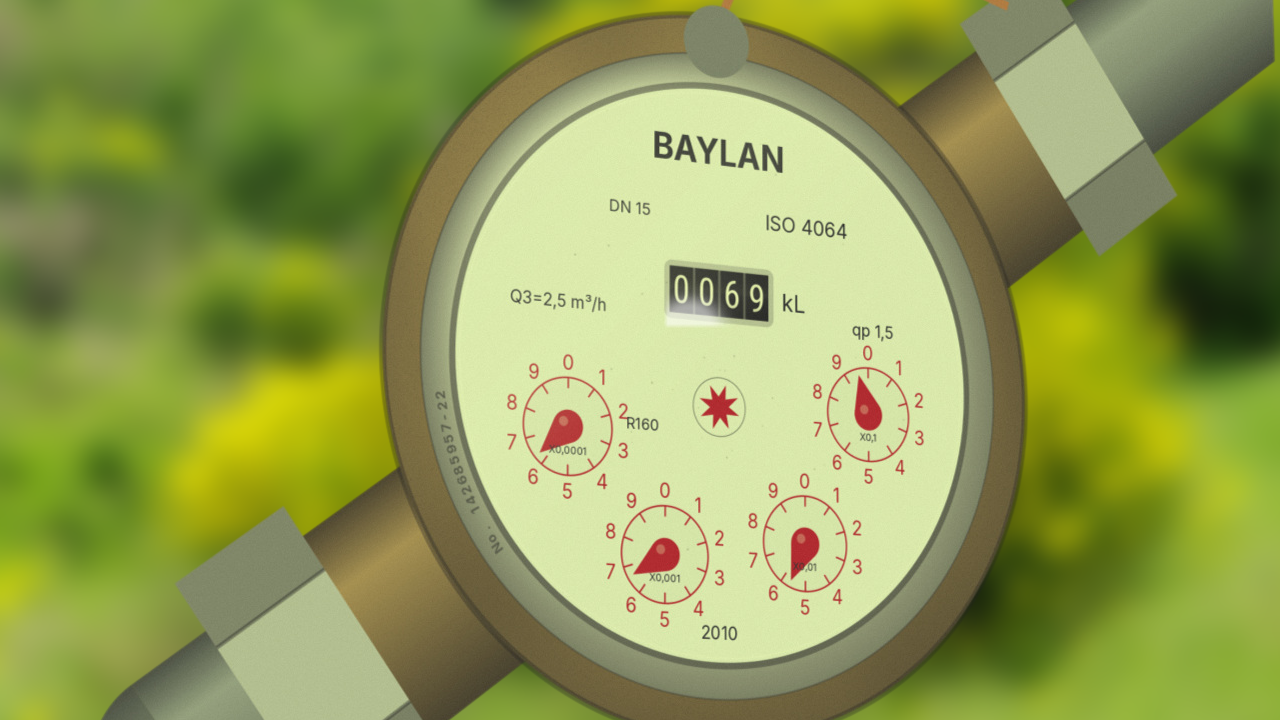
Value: 68.9566 kL
